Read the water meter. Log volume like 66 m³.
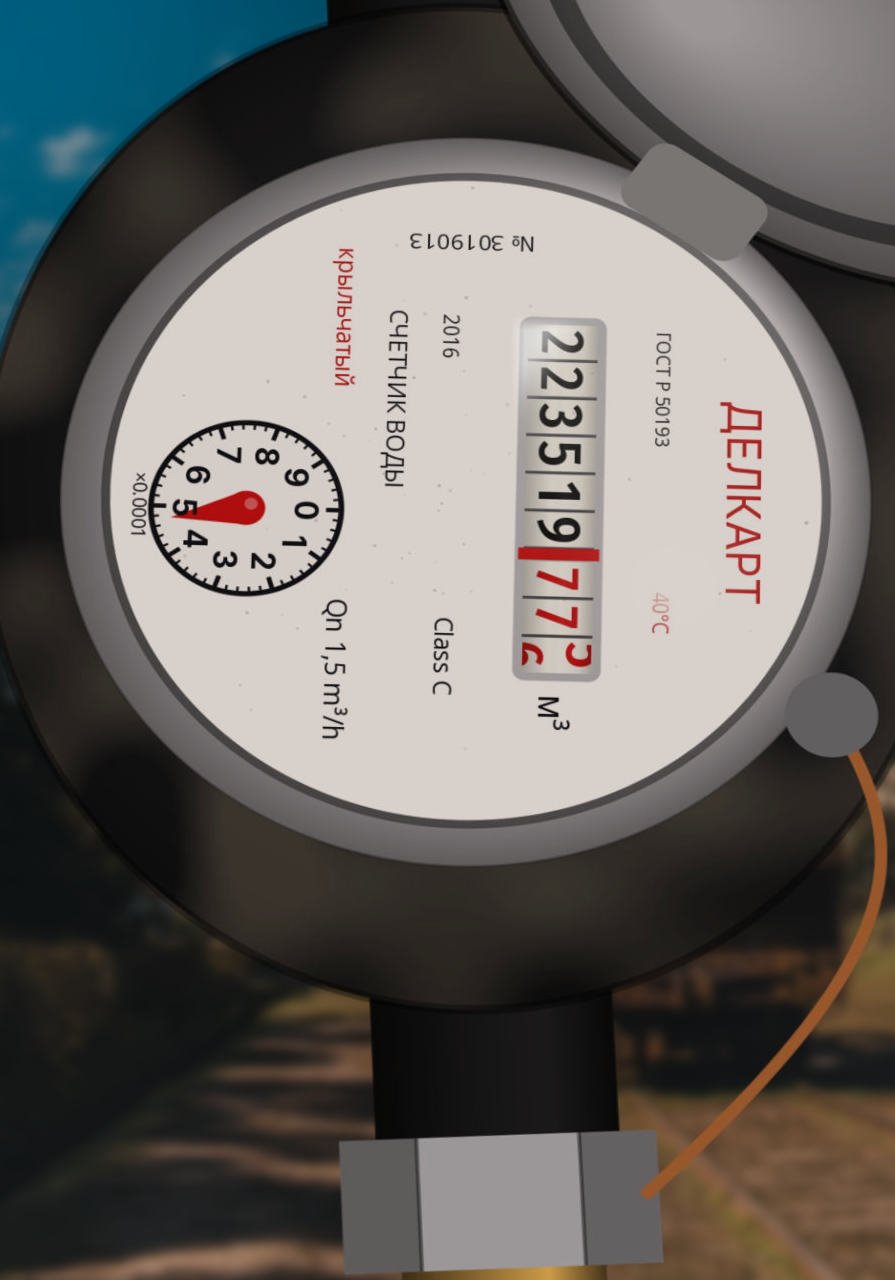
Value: 223519.7754 m³
